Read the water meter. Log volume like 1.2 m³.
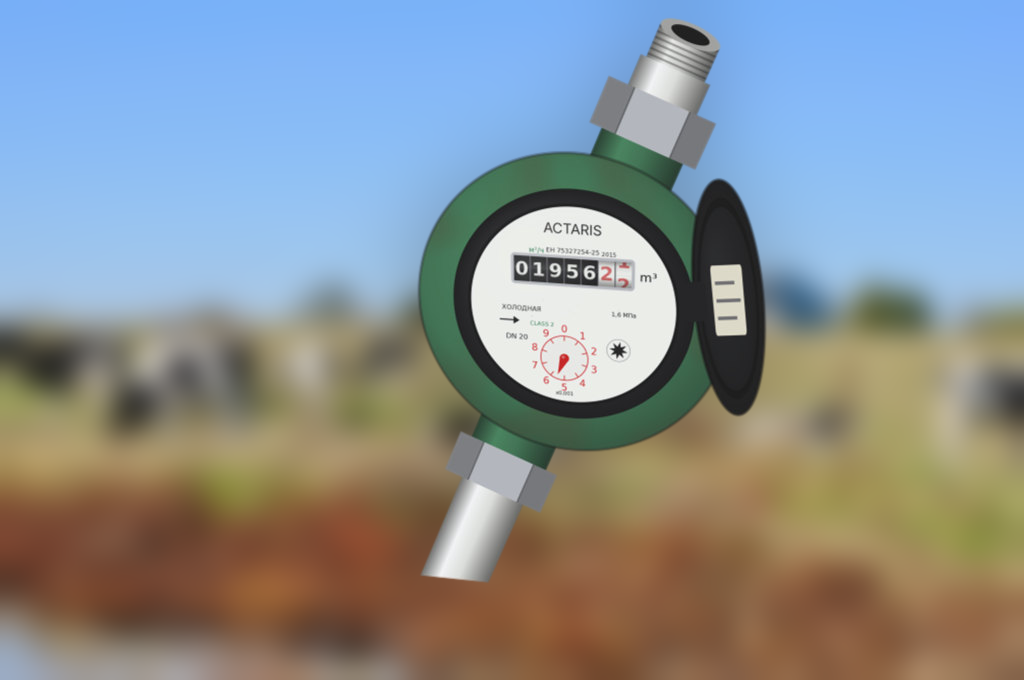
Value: 1956.215 m³
